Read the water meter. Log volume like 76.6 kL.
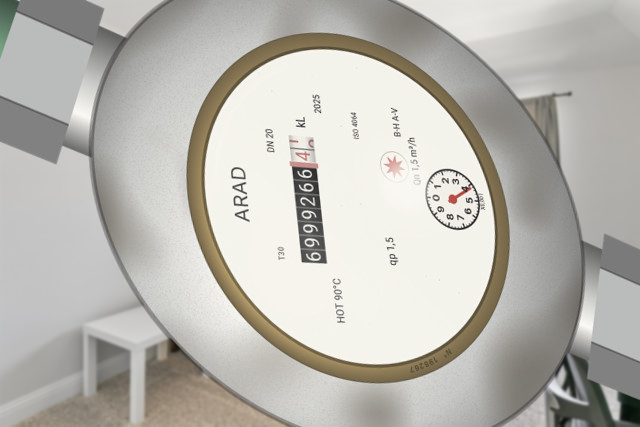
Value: 6999266.414 kL
